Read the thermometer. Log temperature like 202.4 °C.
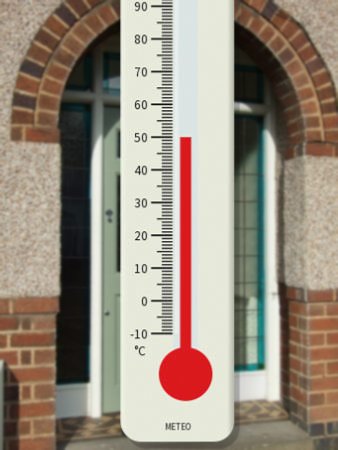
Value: 50 °C
